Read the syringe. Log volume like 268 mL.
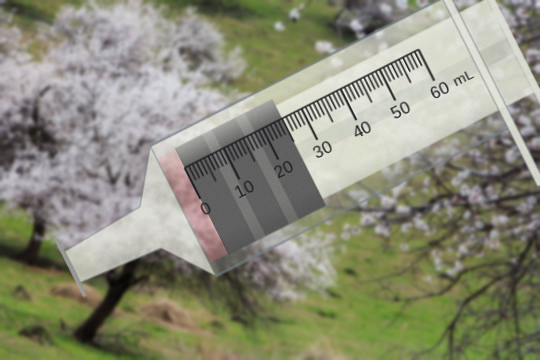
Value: 0 mL
